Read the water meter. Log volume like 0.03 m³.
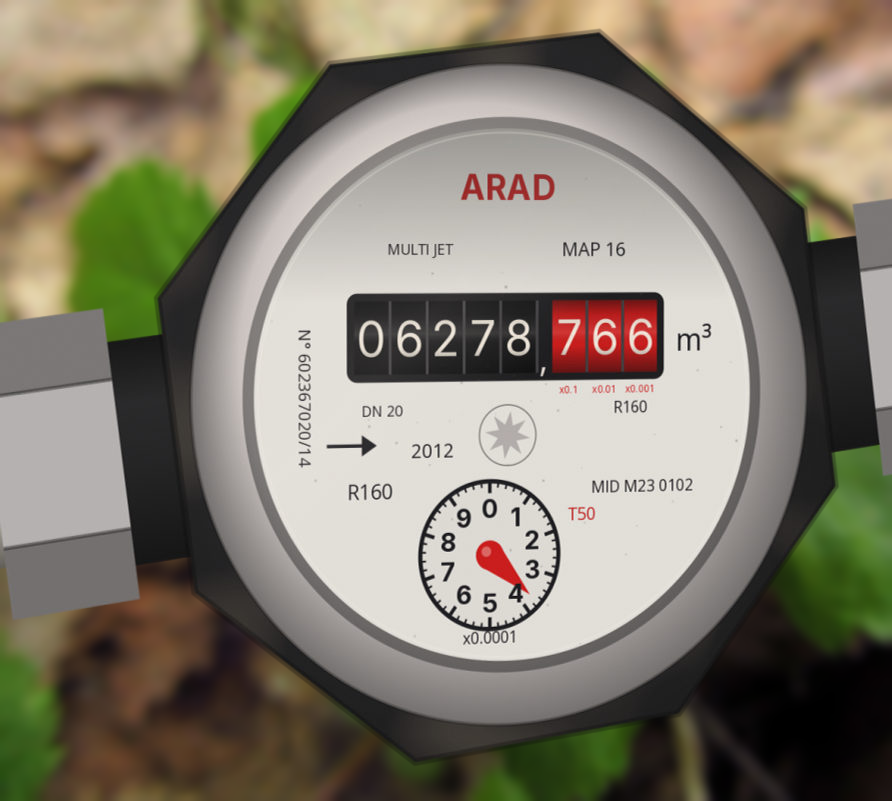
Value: 6278.7663 m³
